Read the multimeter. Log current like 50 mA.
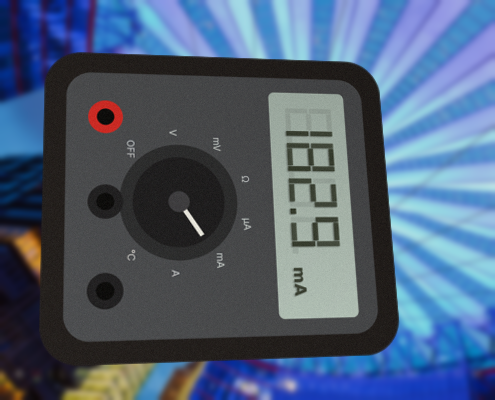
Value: 182.9 mA
